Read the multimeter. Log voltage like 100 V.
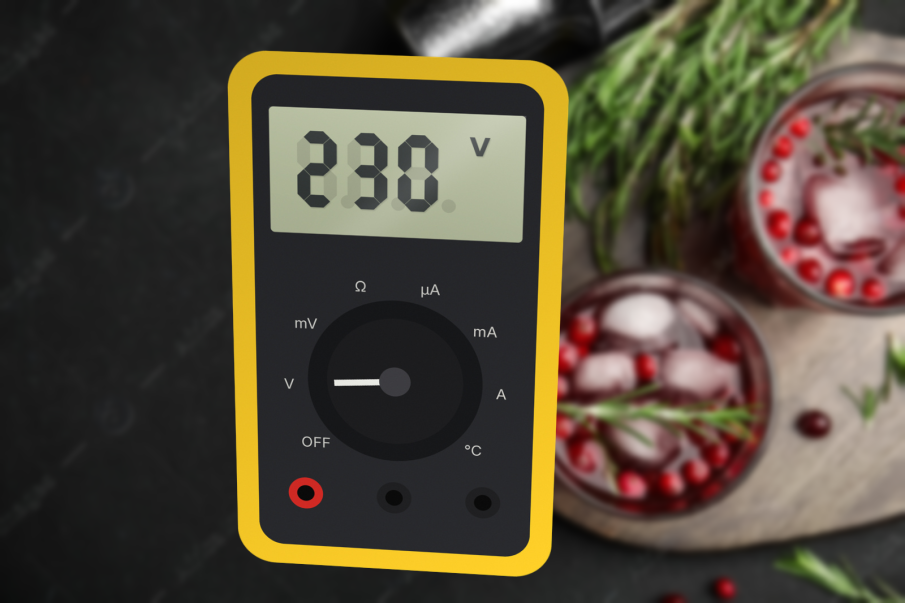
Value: 230 V
